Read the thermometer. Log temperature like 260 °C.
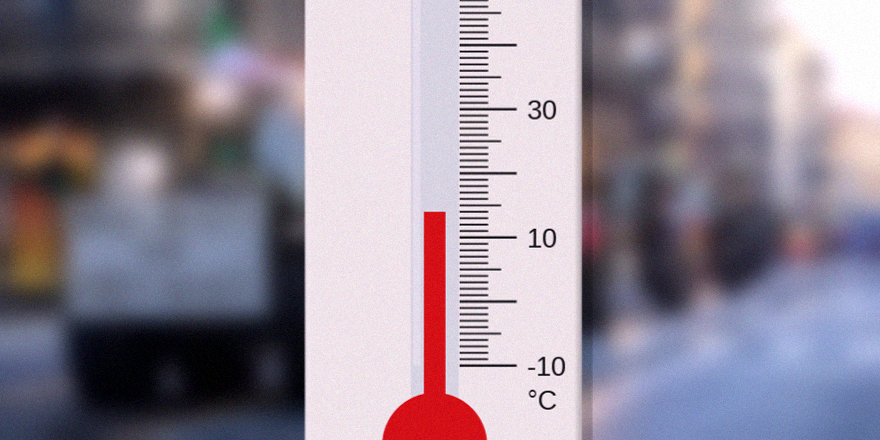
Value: 14 °C
